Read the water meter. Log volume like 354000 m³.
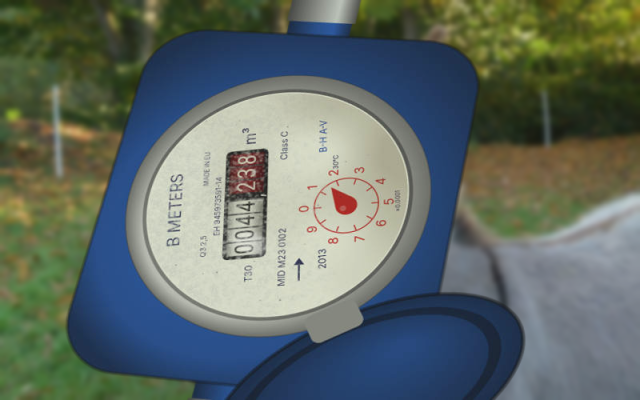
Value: 44.2381 m³
